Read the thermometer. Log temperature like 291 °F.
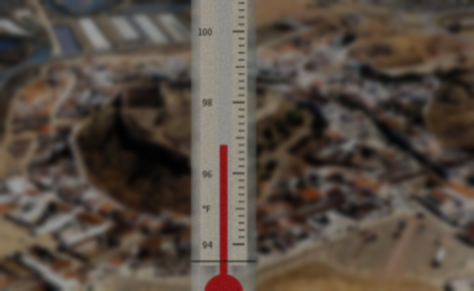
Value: 96.8 °F
